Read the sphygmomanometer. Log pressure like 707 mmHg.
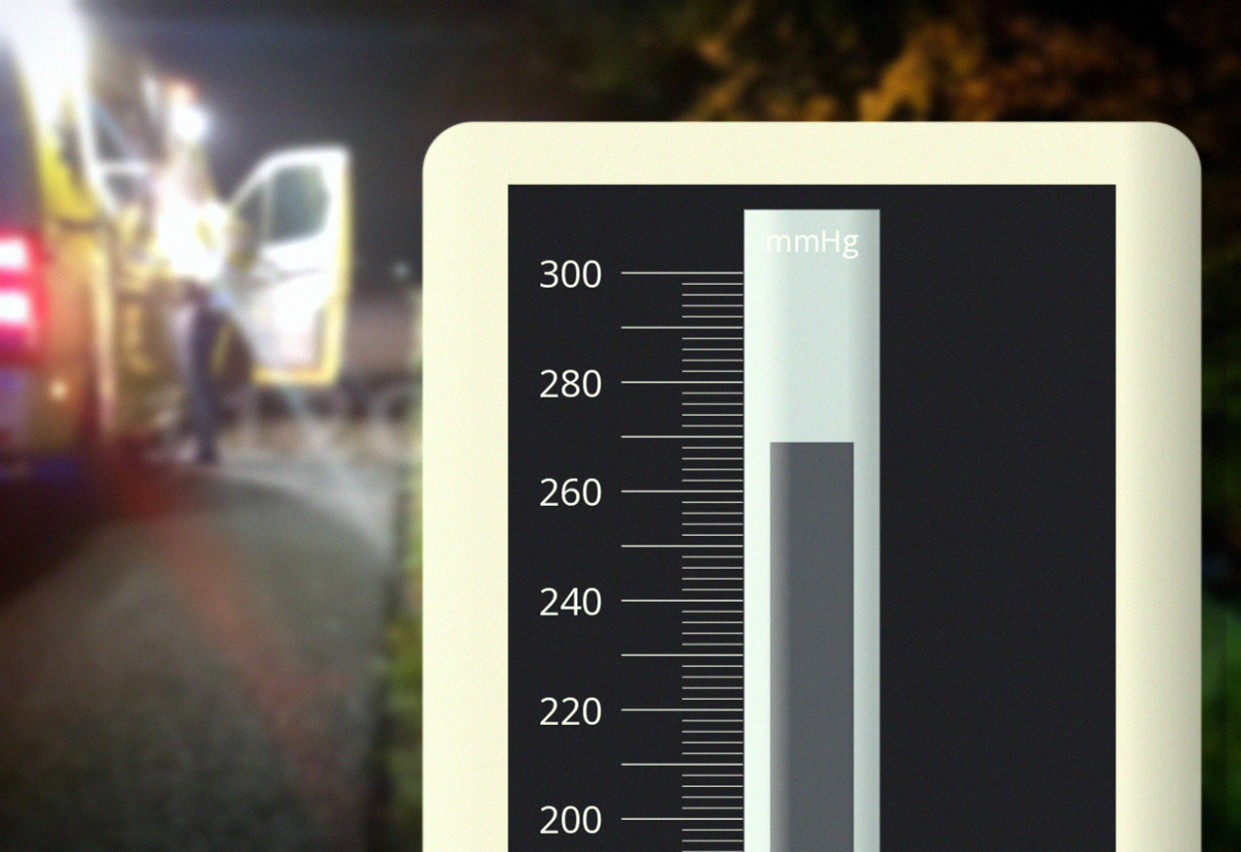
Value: 269 mmHg
